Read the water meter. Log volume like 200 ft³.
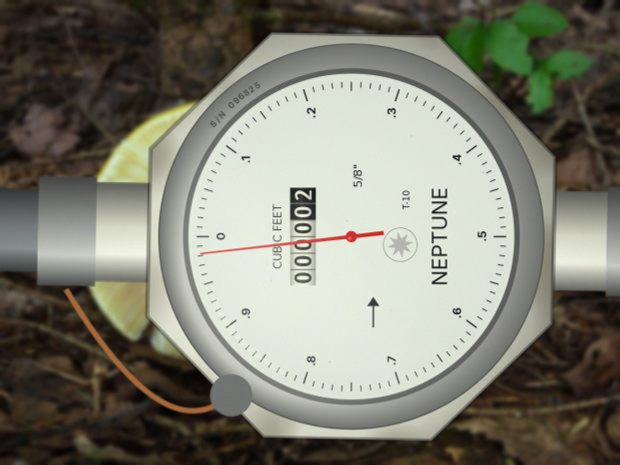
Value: 1.98 ft³
